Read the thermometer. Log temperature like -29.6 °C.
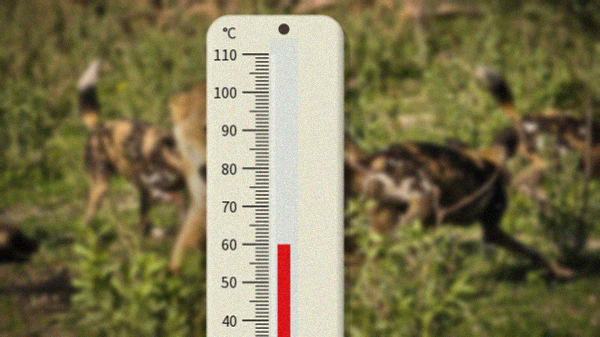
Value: 60 °C
